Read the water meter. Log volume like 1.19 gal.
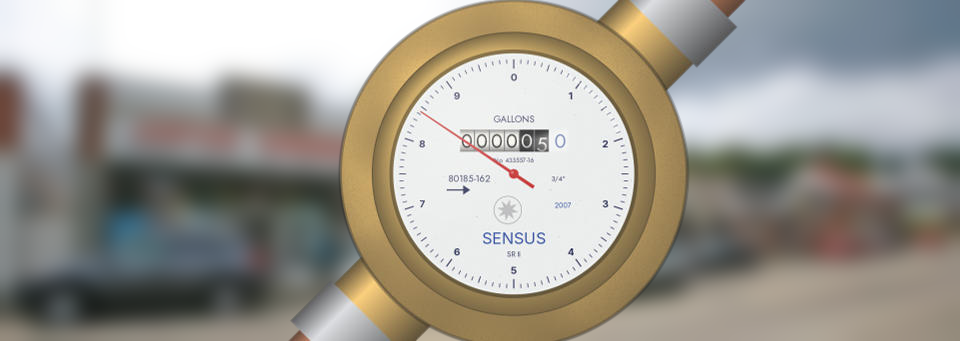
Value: 48.4 gal
